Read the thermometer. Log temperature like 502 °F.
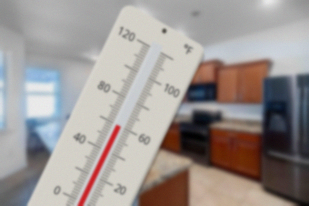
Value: 60 °F
